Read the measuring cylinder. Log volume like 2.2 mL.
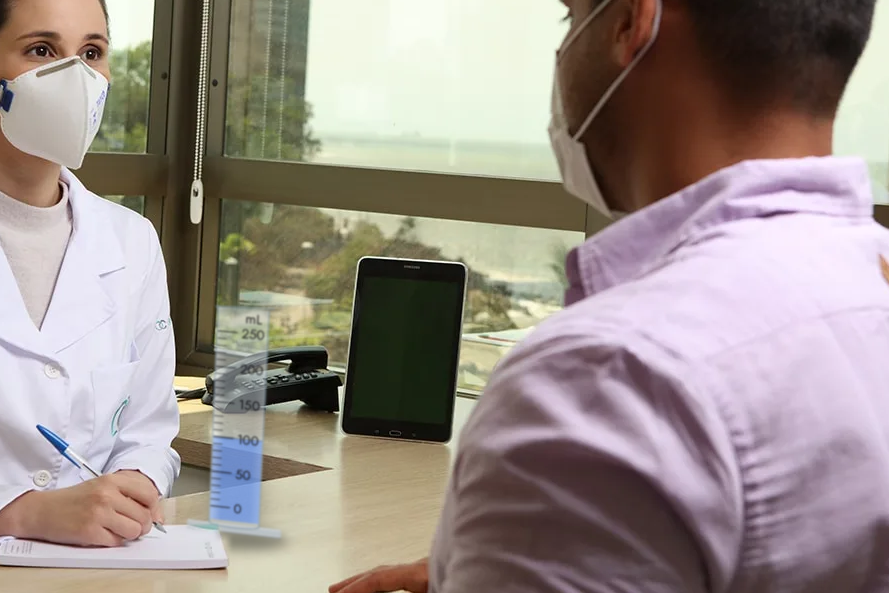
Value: 100 mL
